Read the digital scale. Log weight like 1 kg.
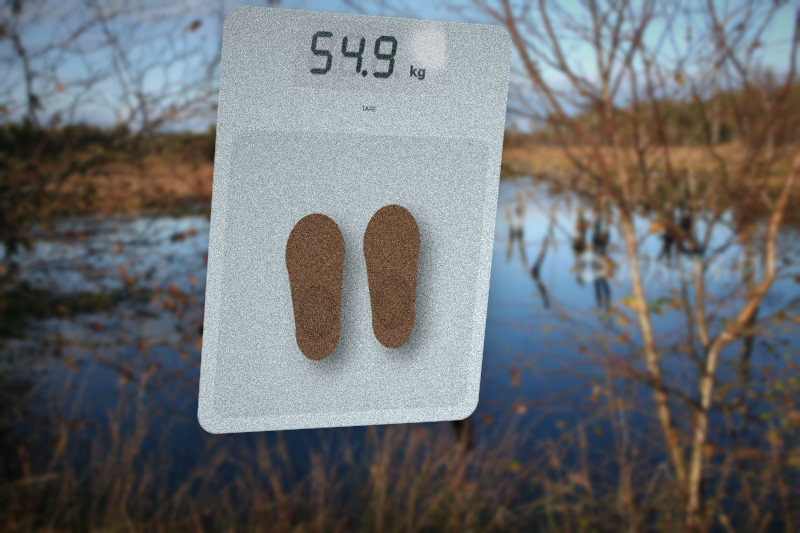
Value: 54.9 kg
